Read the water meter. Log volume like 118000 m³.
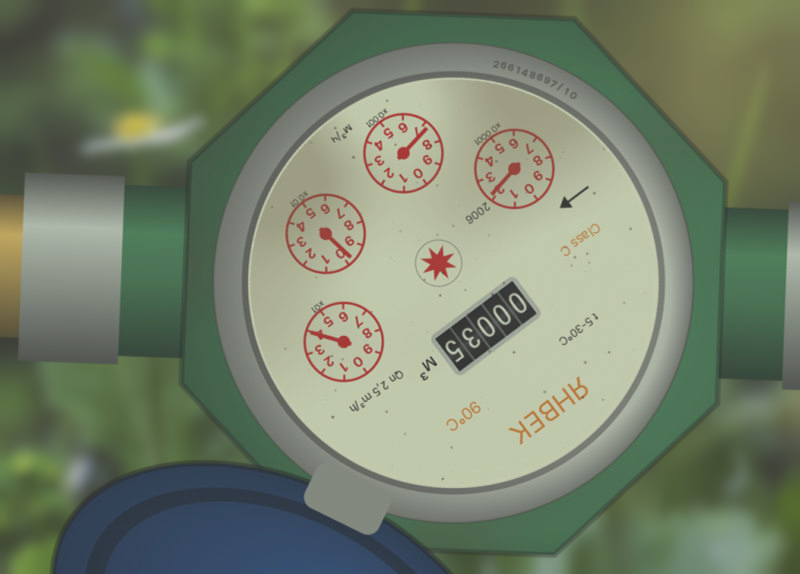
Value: 35.3972 m³
